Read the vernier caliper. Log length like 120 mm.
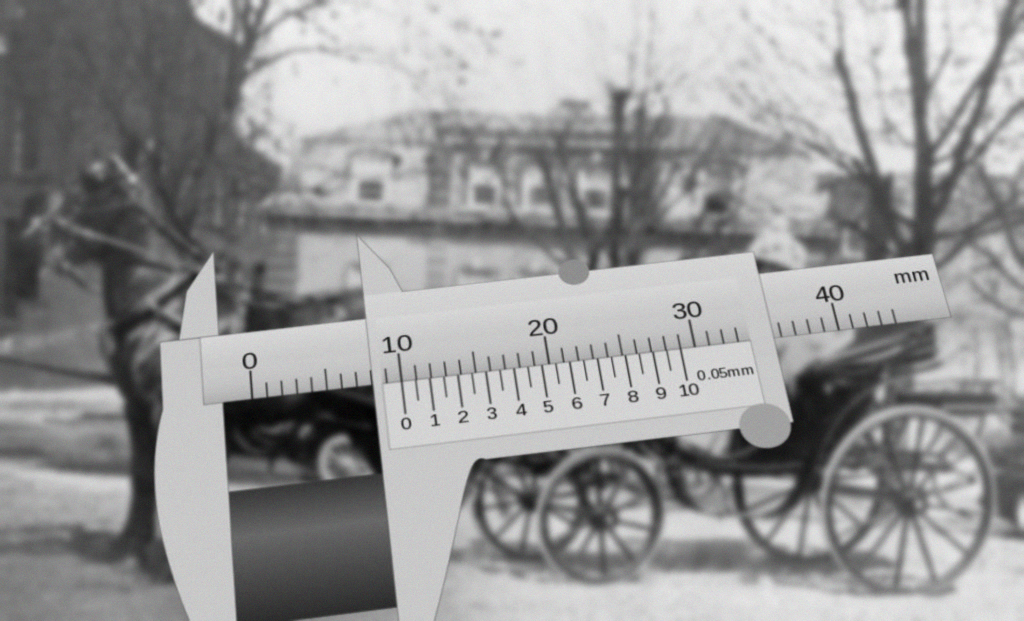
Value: 10.0 mm
